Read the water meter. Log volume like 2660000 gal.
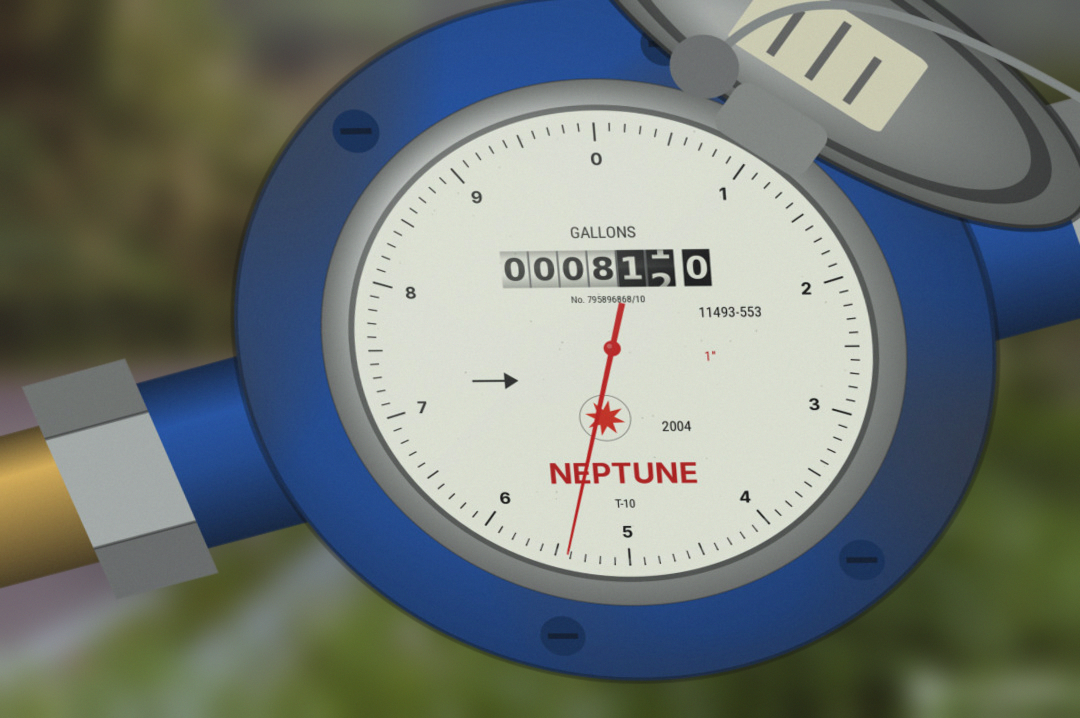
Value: 8115.4 gal
